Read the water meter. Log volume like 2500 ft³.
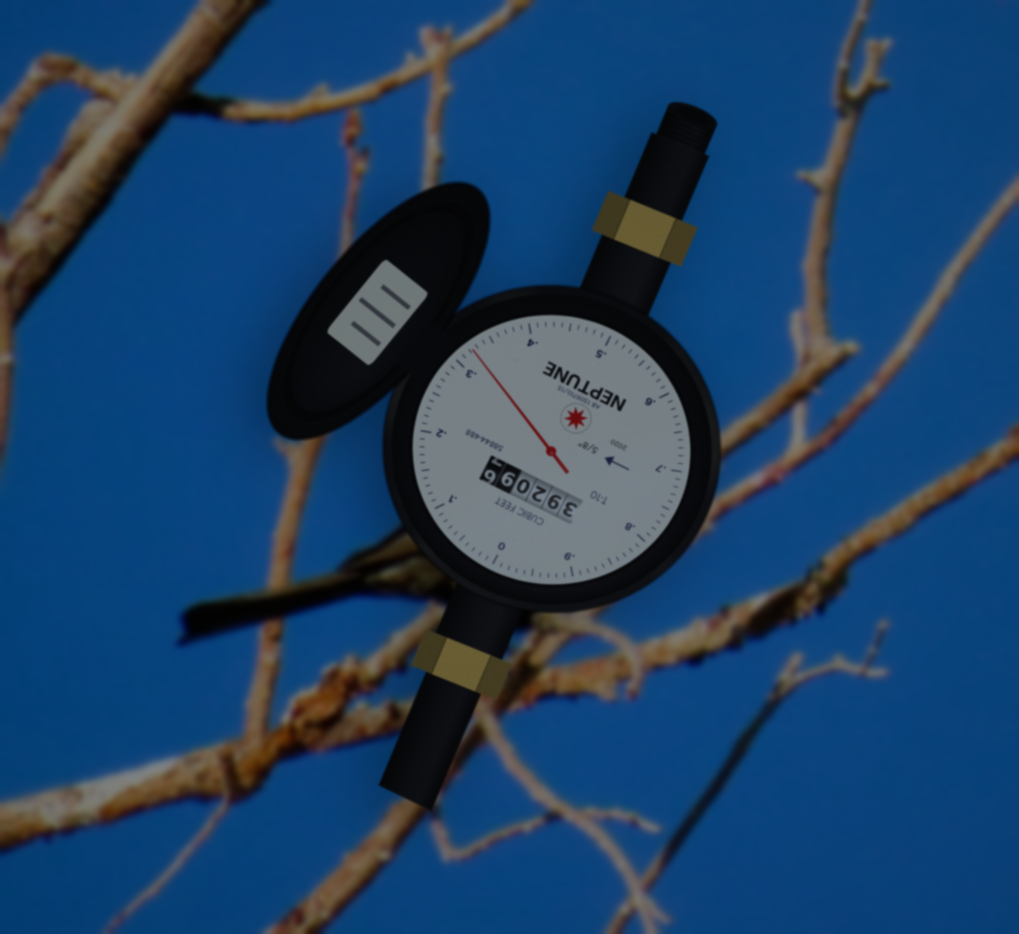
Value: 392096.32 ft³
